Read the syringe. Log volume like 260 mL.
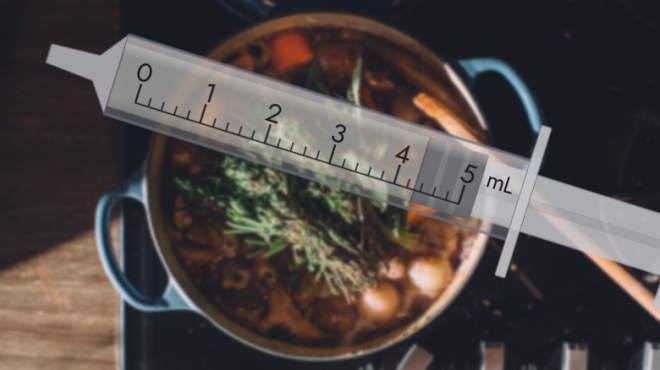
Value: 4.3 mL
